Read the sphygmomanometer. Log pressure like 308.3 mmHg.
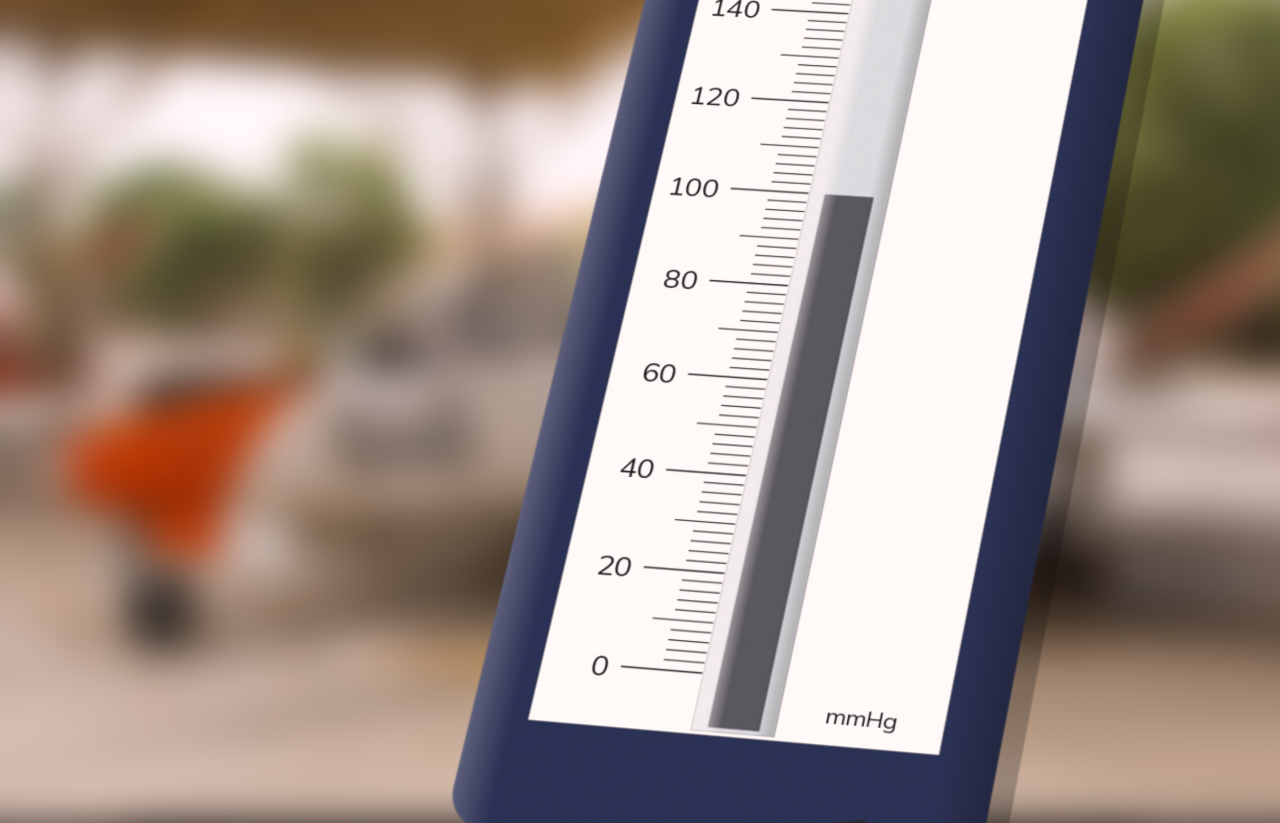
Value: 100 mmHg
